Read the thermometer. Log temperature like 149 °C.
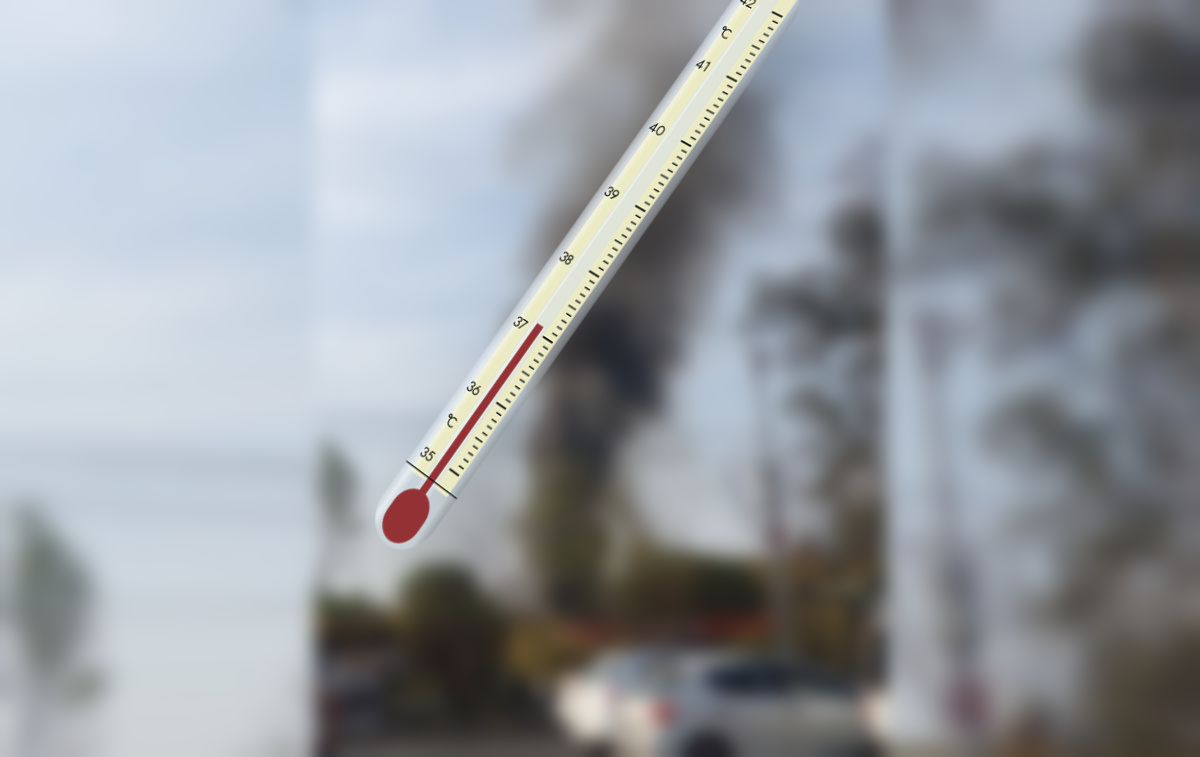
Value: 37.1 °C
